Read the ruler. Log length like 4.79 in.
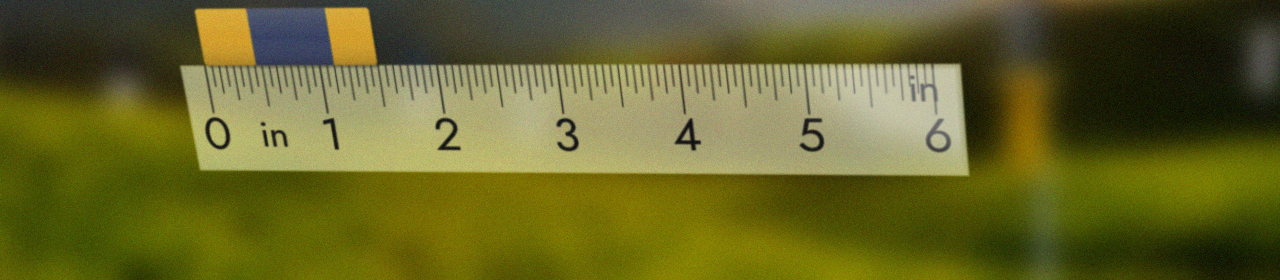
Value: 1.5 in
